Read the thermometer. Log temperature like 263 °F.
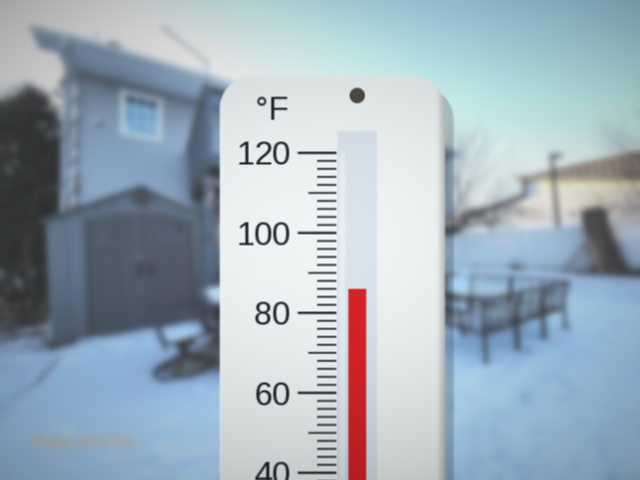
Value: 86 °F
